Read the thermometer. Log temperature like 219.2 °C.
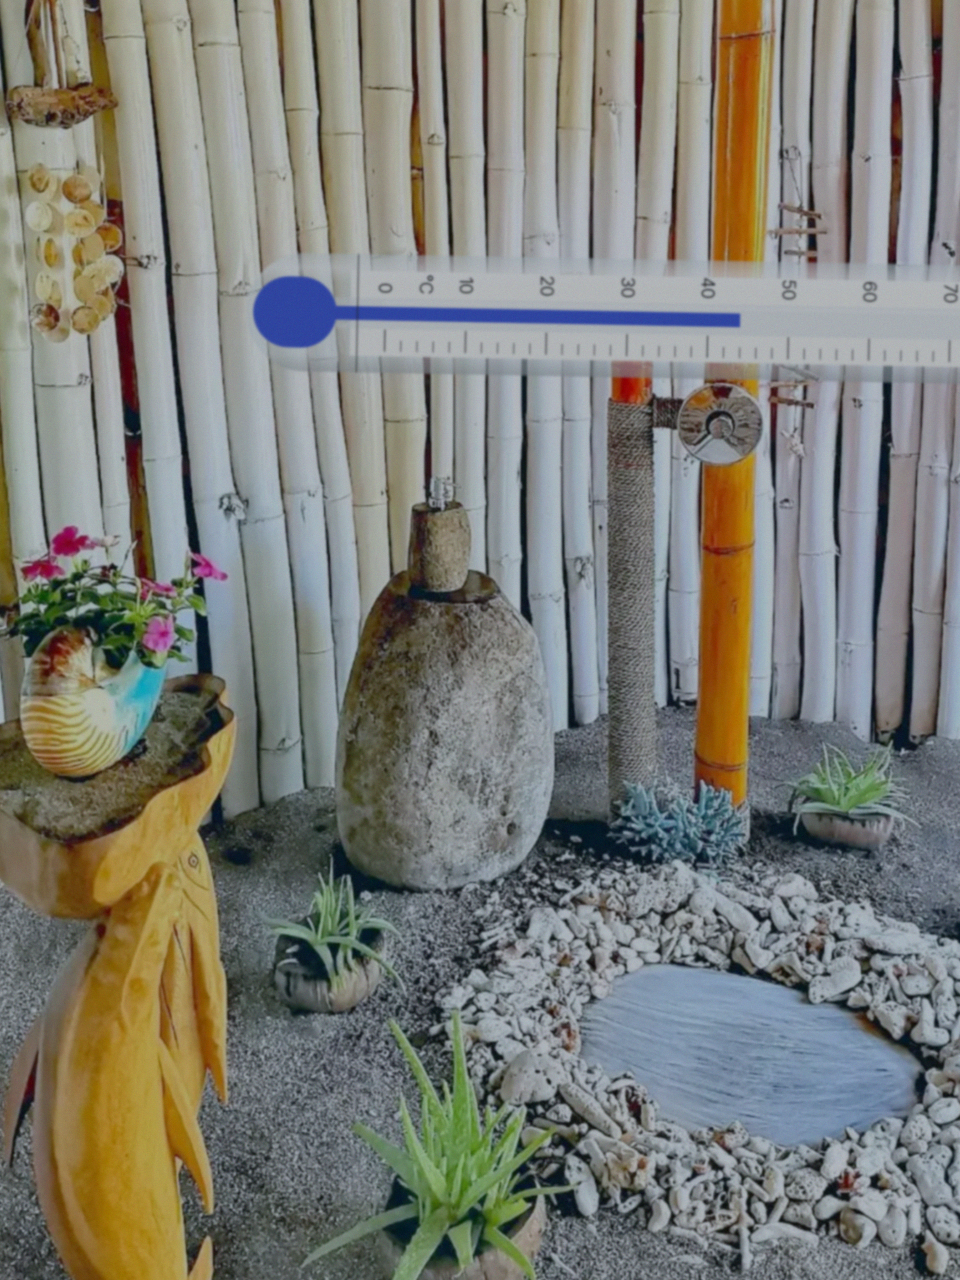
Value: 44 °C
